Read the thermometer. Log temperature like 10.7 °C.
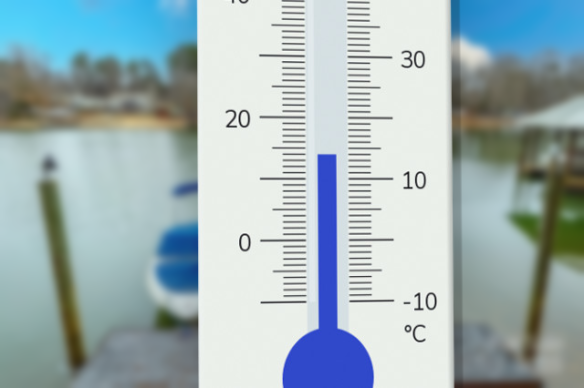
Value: 14 °C
